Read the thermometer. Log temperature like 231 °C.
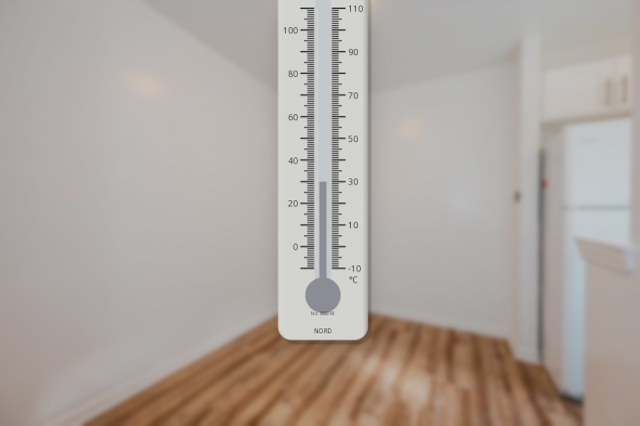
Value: 30 °C
